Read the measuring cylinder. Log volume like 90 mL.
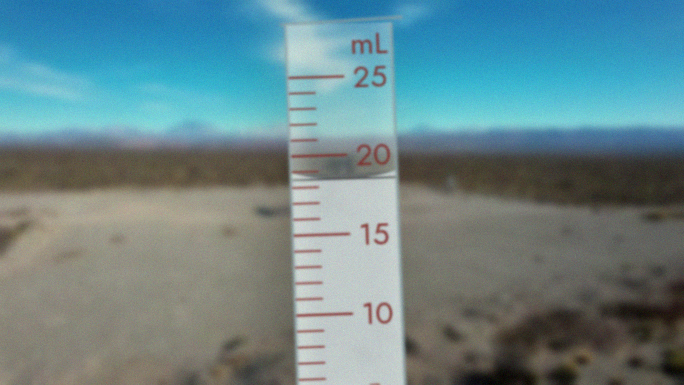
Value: 18.5 mL
